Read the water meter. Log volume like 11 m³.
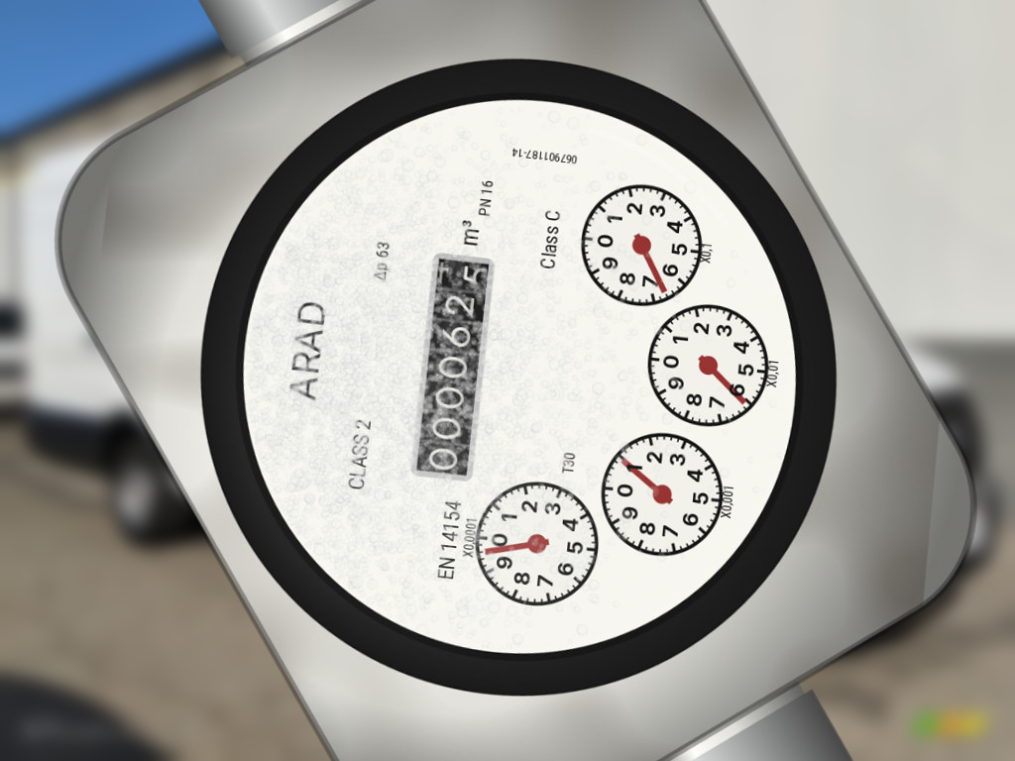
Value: 624.6609 m³
